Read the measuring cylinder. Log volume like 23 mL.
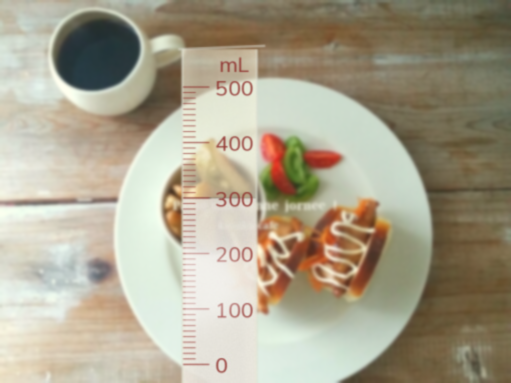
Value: 300 mL
